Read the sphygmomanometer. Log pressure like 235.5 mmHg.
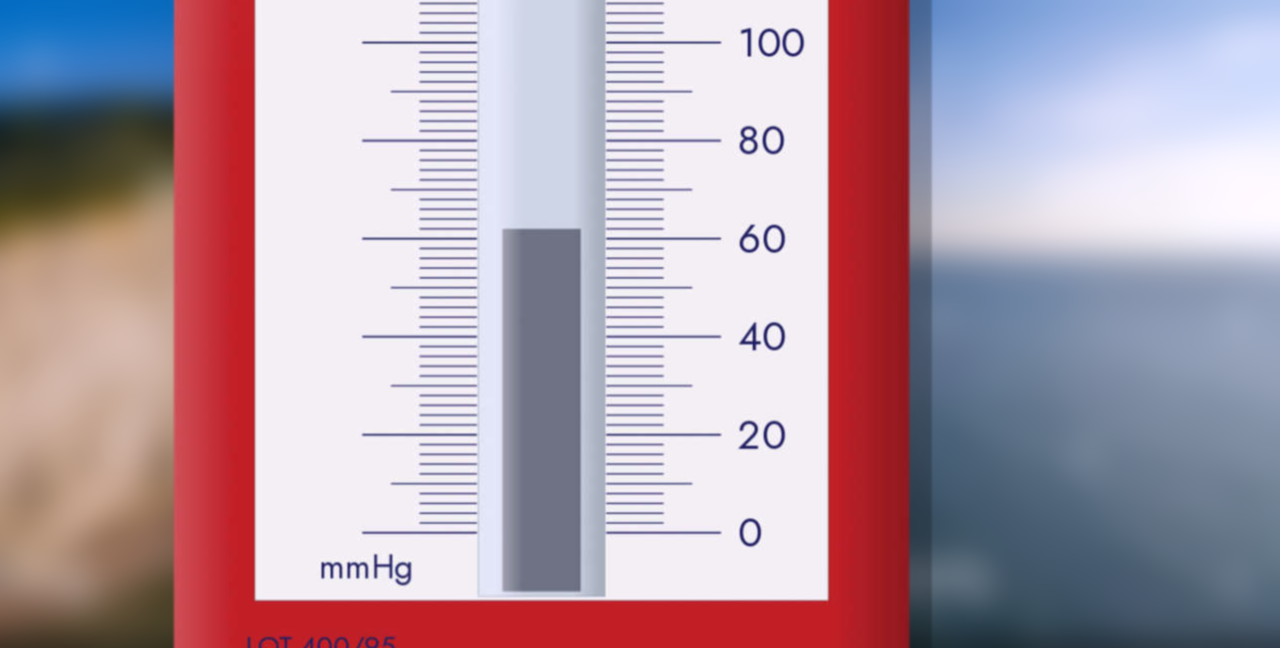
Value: 62 mmHg
